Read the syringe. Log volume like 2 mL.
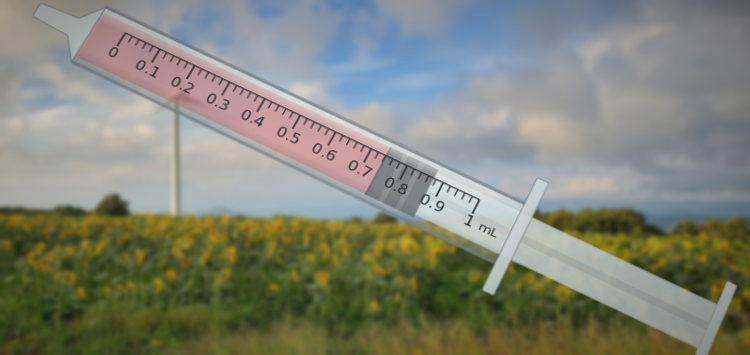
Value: 0.74 mL
